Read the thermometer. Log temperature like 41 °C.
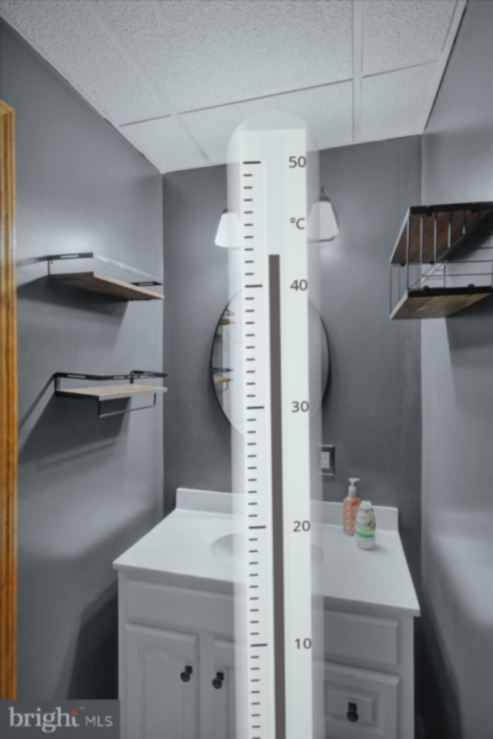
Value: 42.5 °C
